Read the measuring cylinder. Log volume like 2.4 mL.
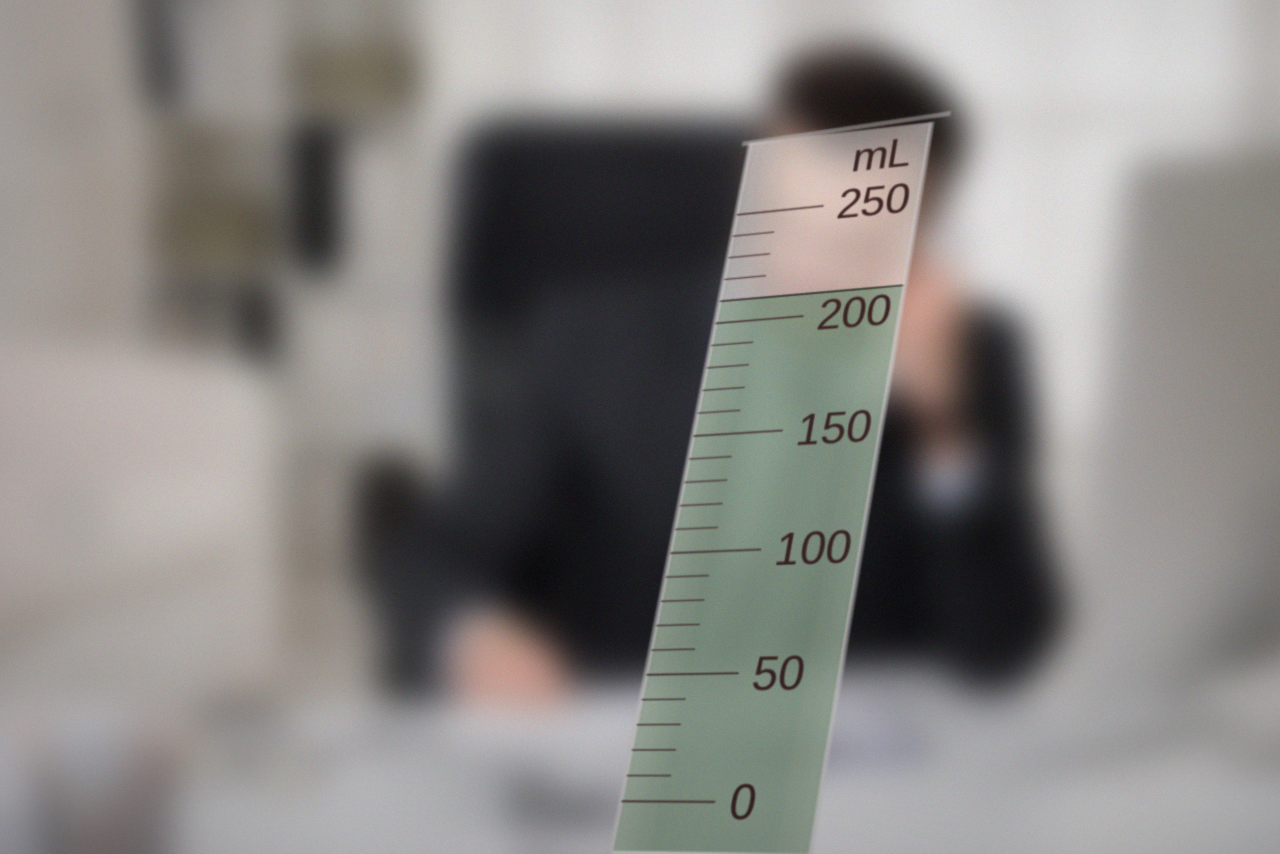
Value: 210 mL
